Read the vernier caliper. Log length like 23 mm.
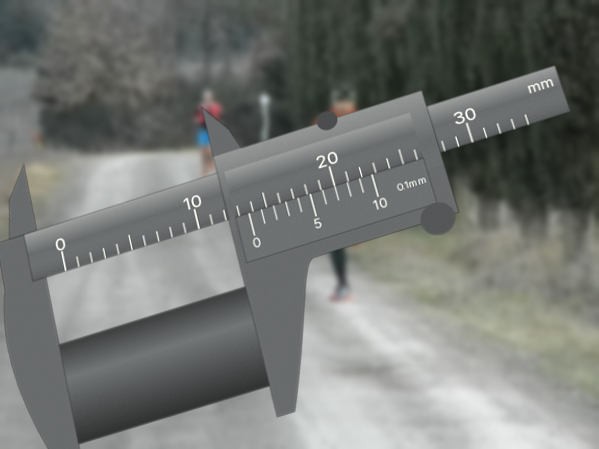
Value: 13.7 mm
